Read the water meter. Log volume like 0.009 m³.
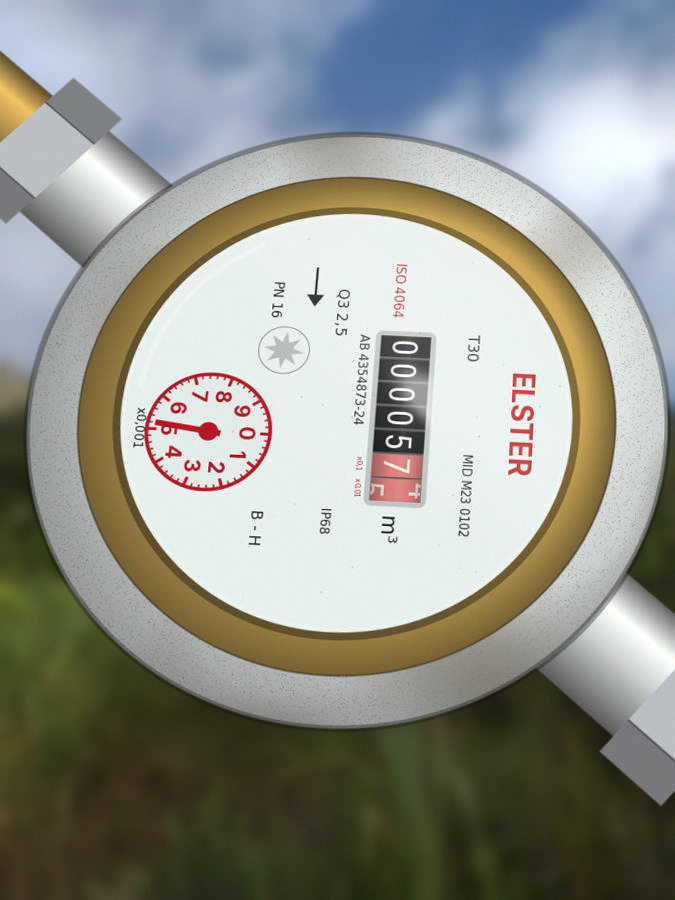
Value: 5.745 m³
